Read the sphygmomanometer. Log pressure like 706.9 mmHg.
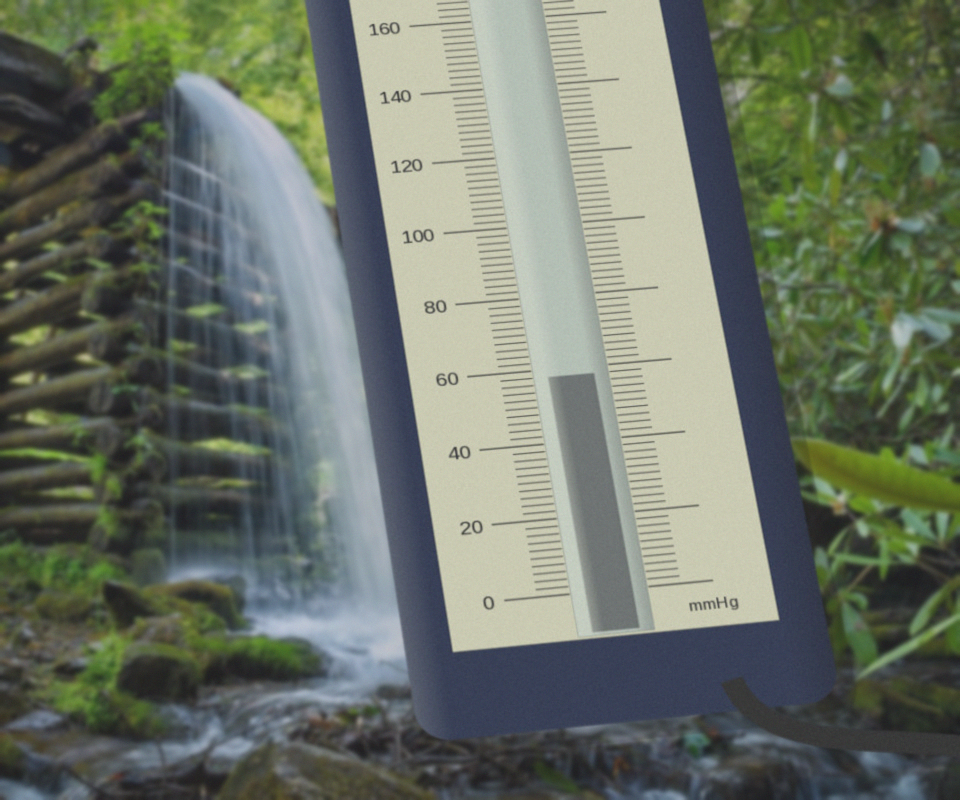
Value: 58 mmHg
